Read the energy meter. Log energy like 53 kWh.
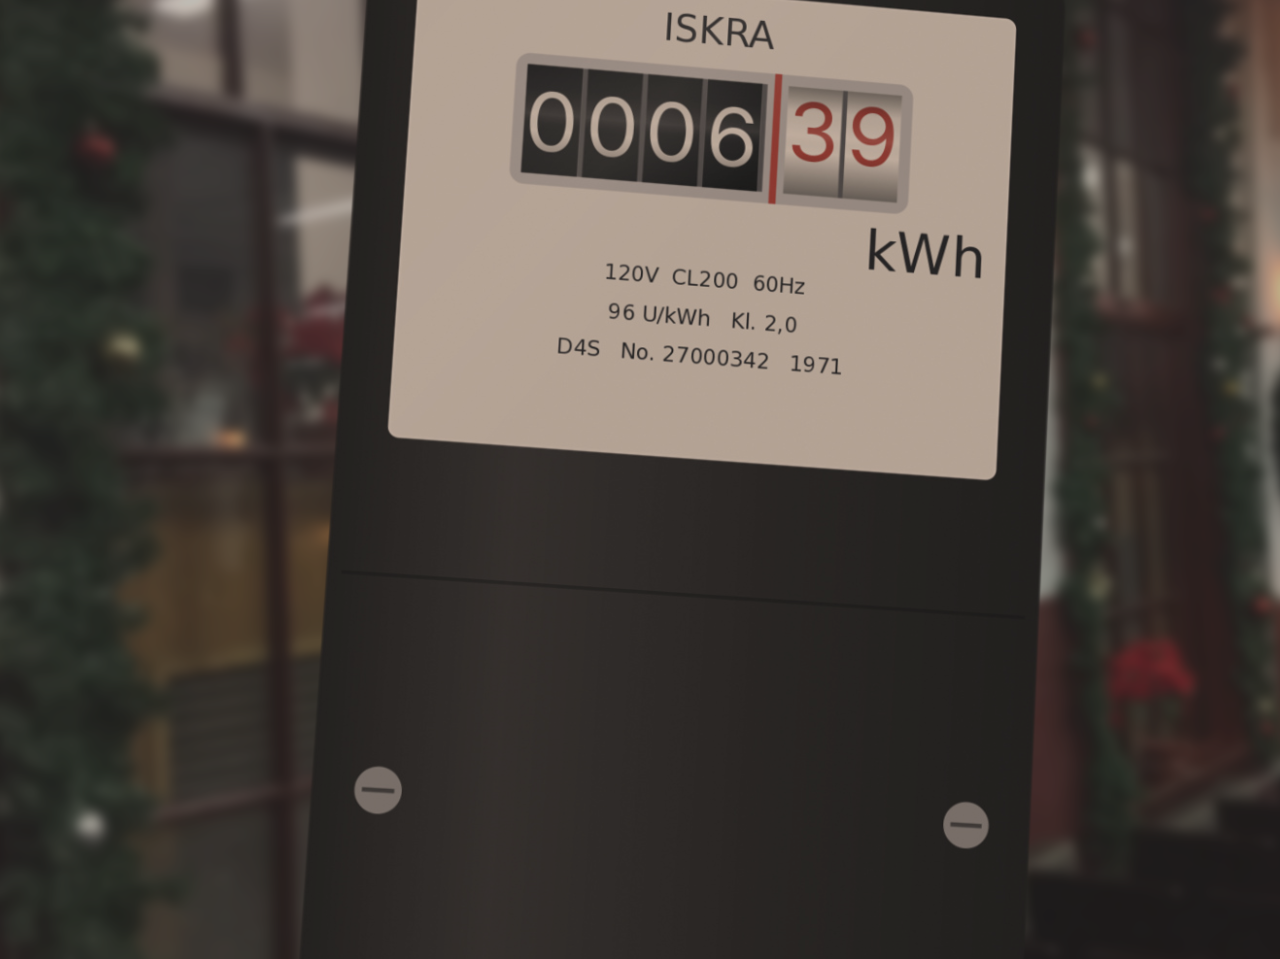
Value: 6.39 kWh
